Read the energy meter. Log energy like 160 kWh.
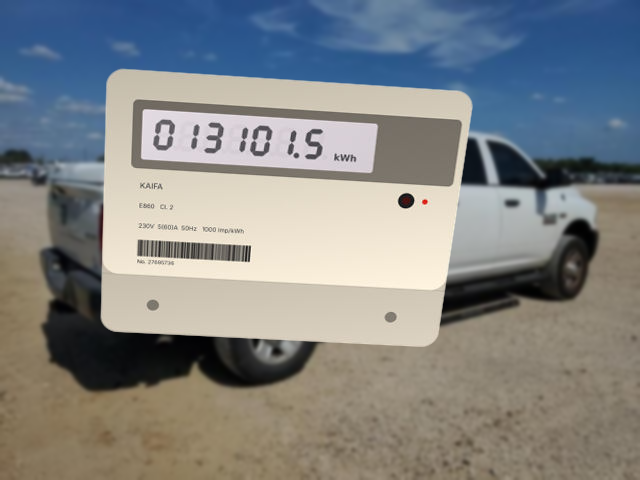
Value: 13101.5 kWh
